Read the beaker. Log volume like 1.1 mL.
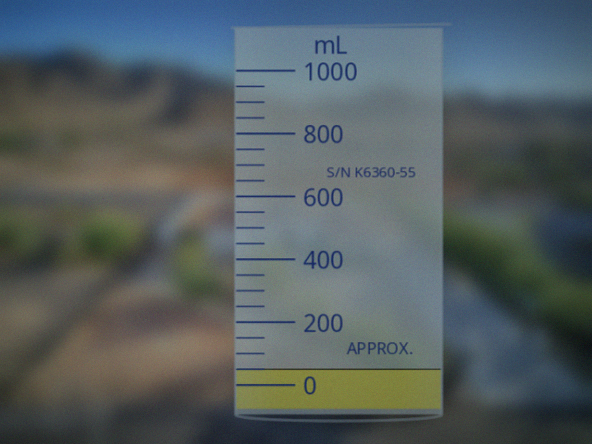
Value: 50 mL
